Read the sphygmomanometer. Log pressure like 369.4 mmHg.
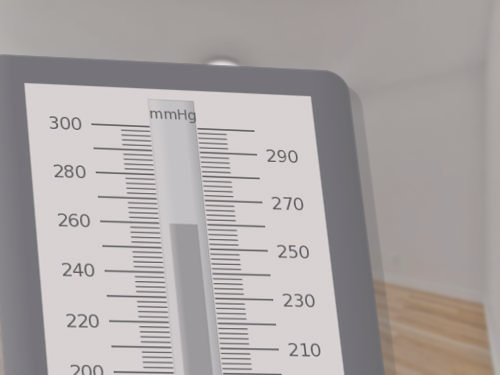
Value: 260 mmHg
